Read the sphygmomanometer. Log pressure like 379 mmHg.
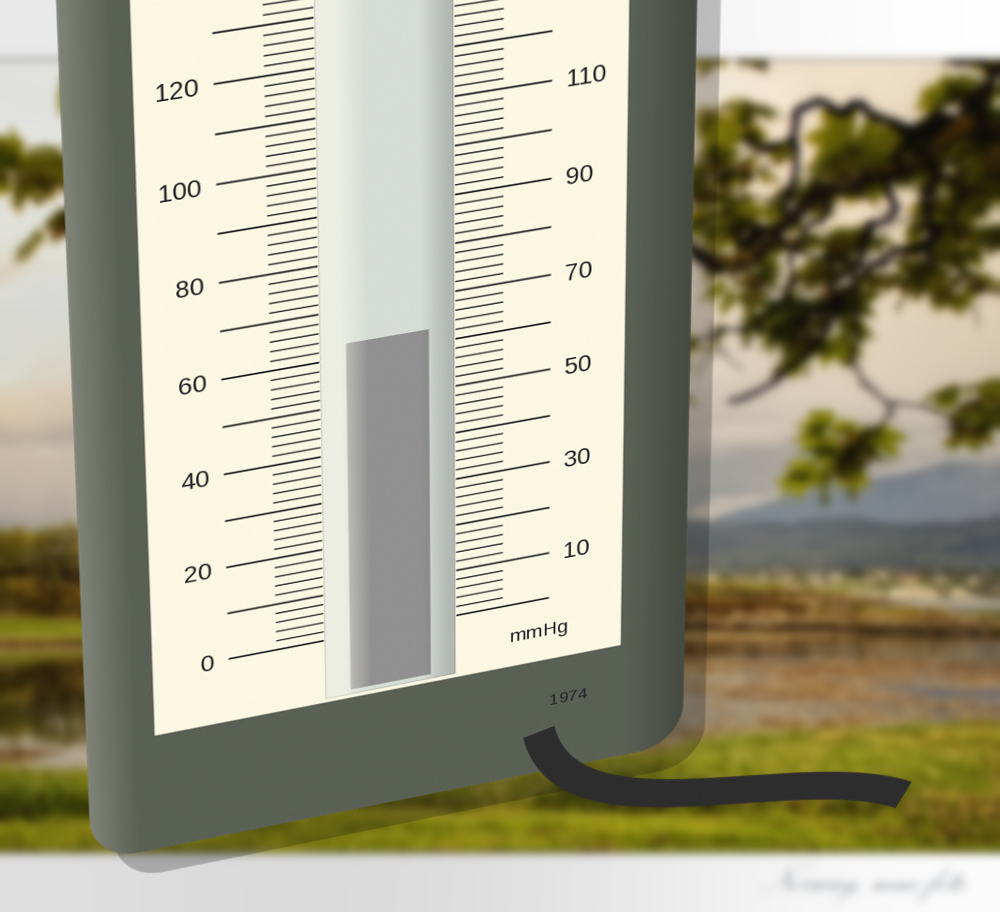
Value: 63 mmHg
